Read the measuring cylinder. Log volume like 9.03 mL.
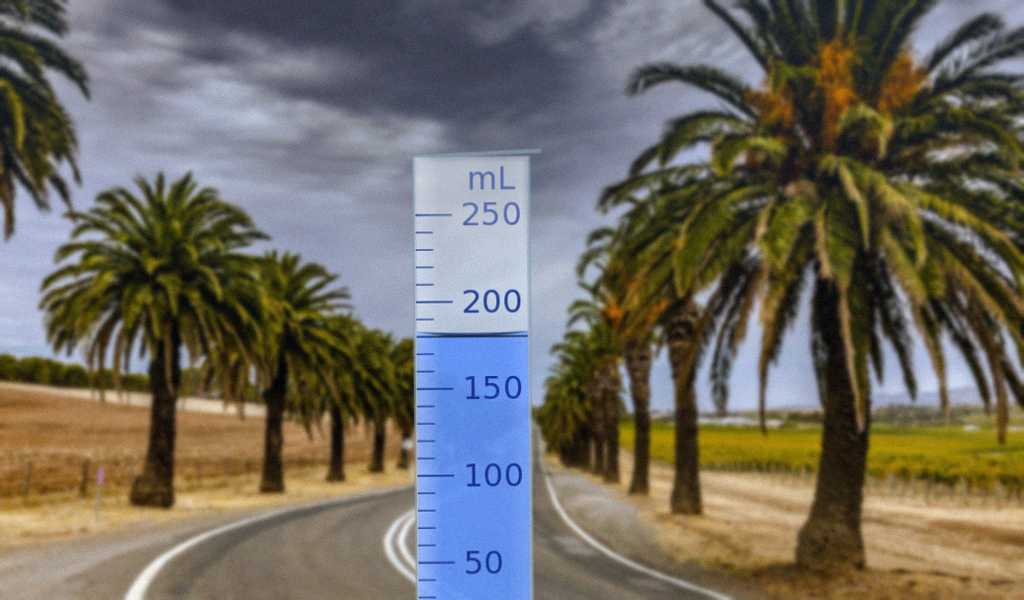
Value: 180 mL
